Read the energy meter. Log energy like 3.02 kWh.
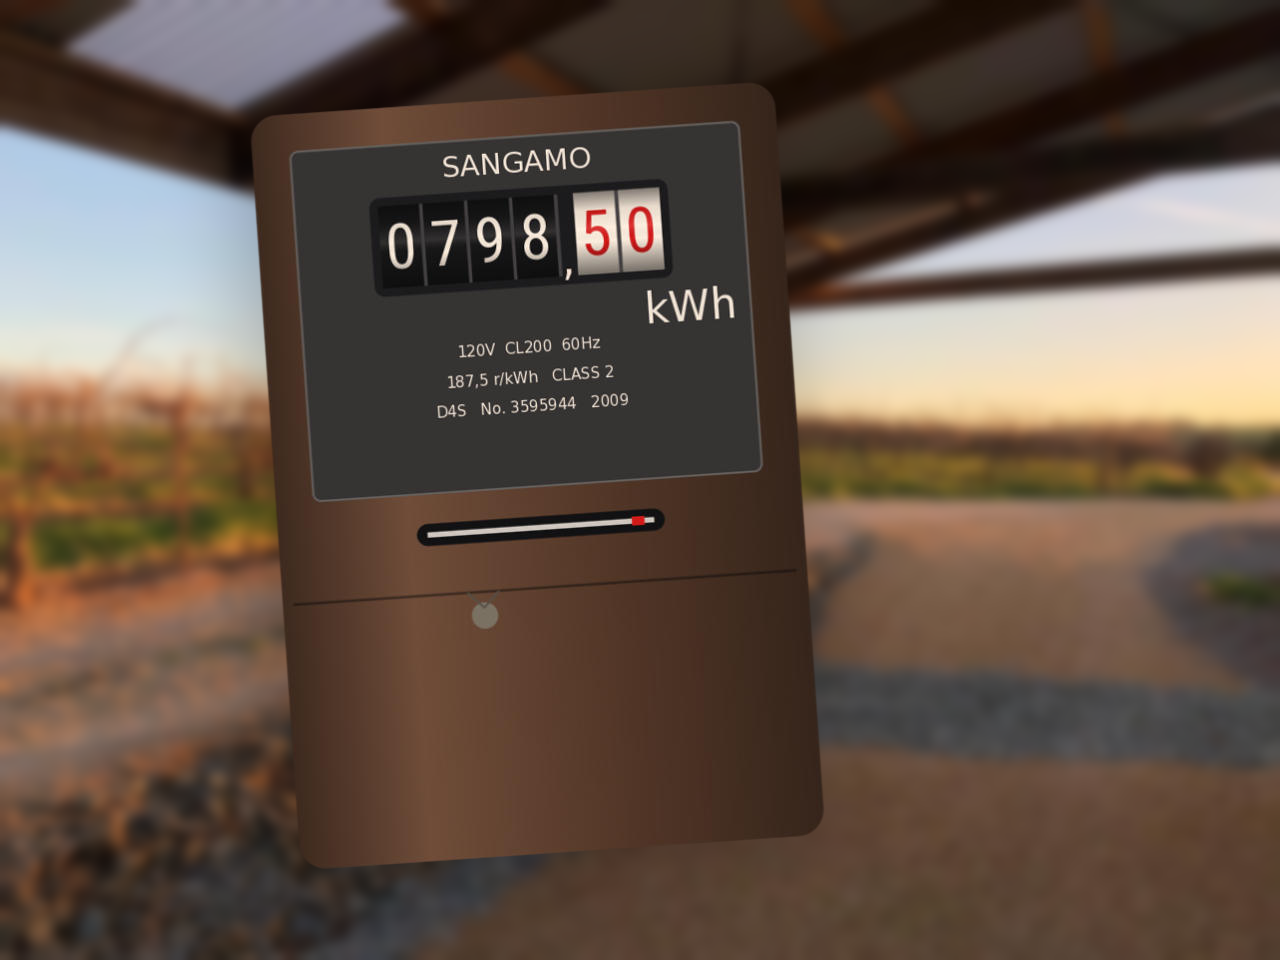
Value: 798.50 kWh
